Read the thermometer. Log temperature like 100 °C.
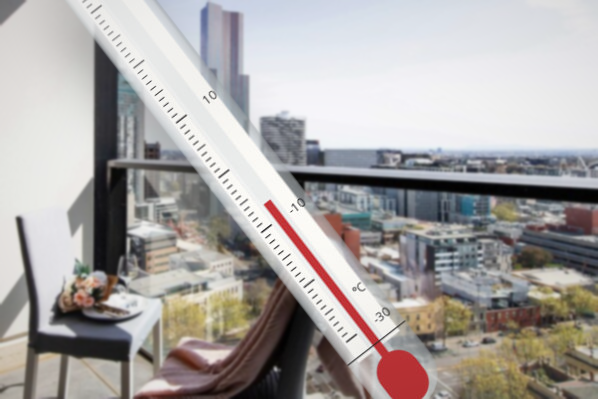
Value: -7 °C
